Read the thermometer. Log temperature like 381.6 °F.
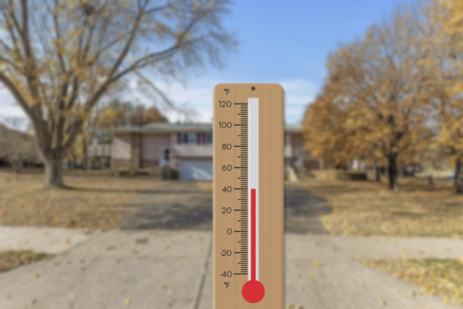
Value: 40 °F
